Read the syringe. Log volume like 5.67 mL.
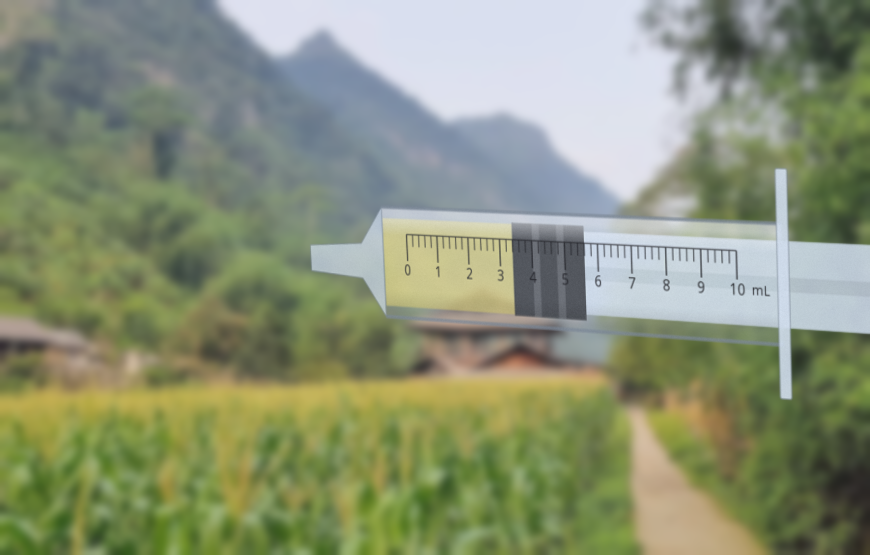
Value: 3.4 mL
